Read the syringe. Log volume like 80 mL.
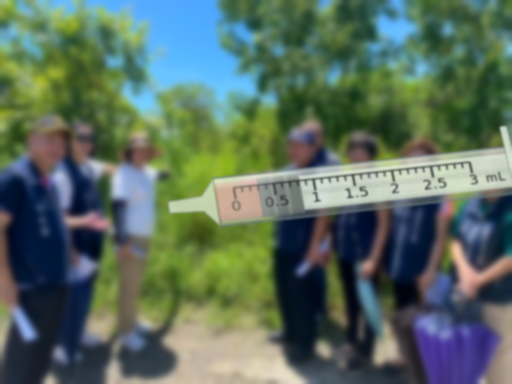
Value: 0.3 mL
